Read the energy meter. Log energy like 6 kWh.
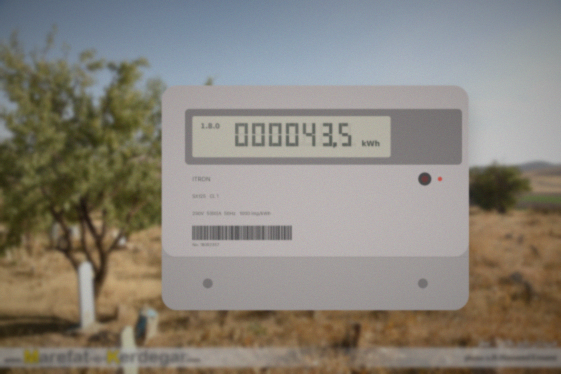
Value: 43.5 kWh
